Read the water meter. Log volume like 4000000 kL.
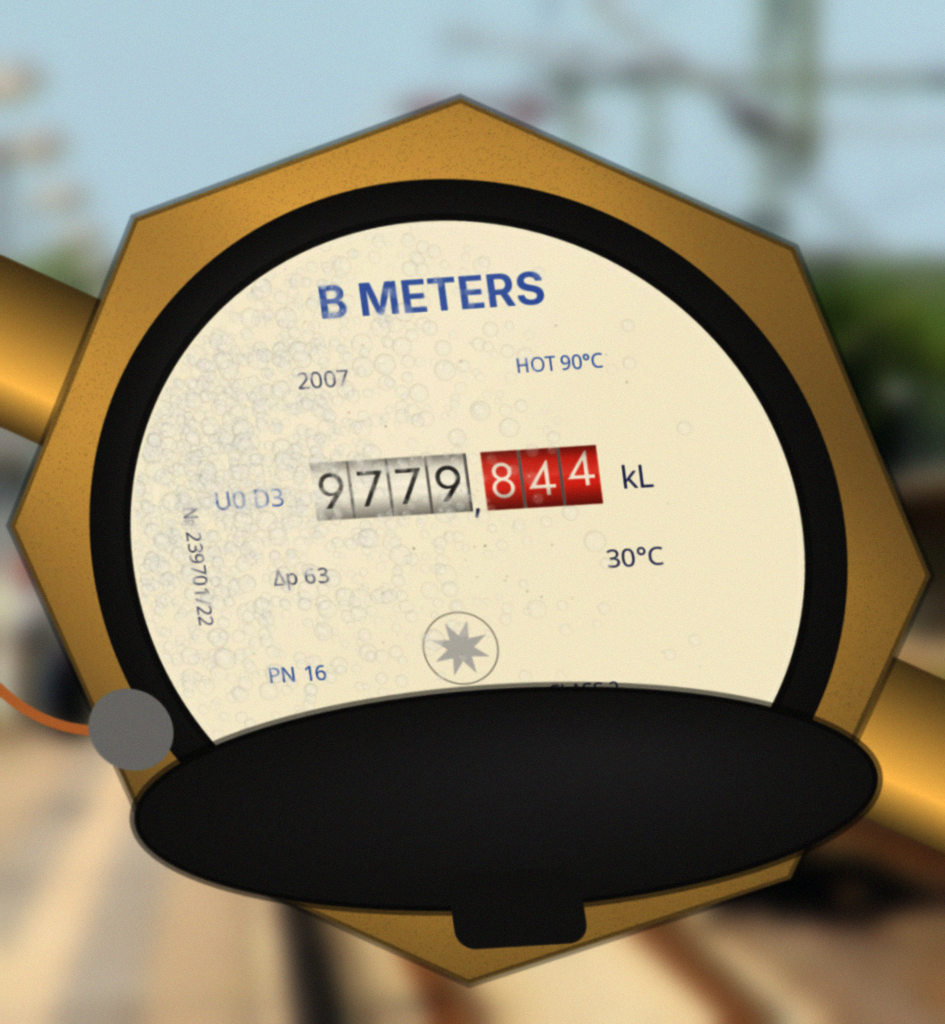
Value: 9779.844 kL
